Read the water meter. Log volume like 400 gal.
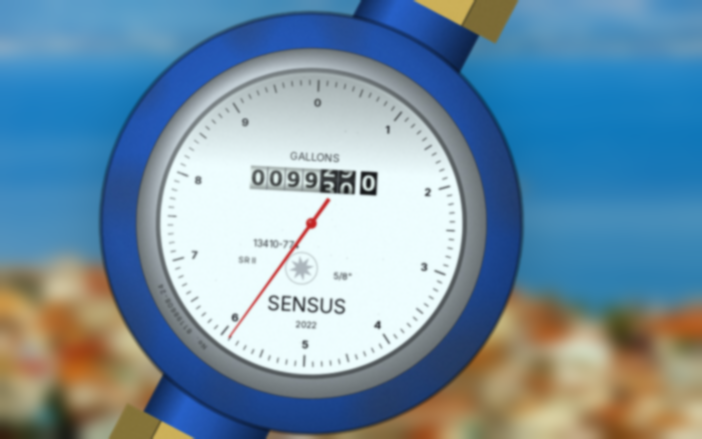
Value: 99295.9 gal
